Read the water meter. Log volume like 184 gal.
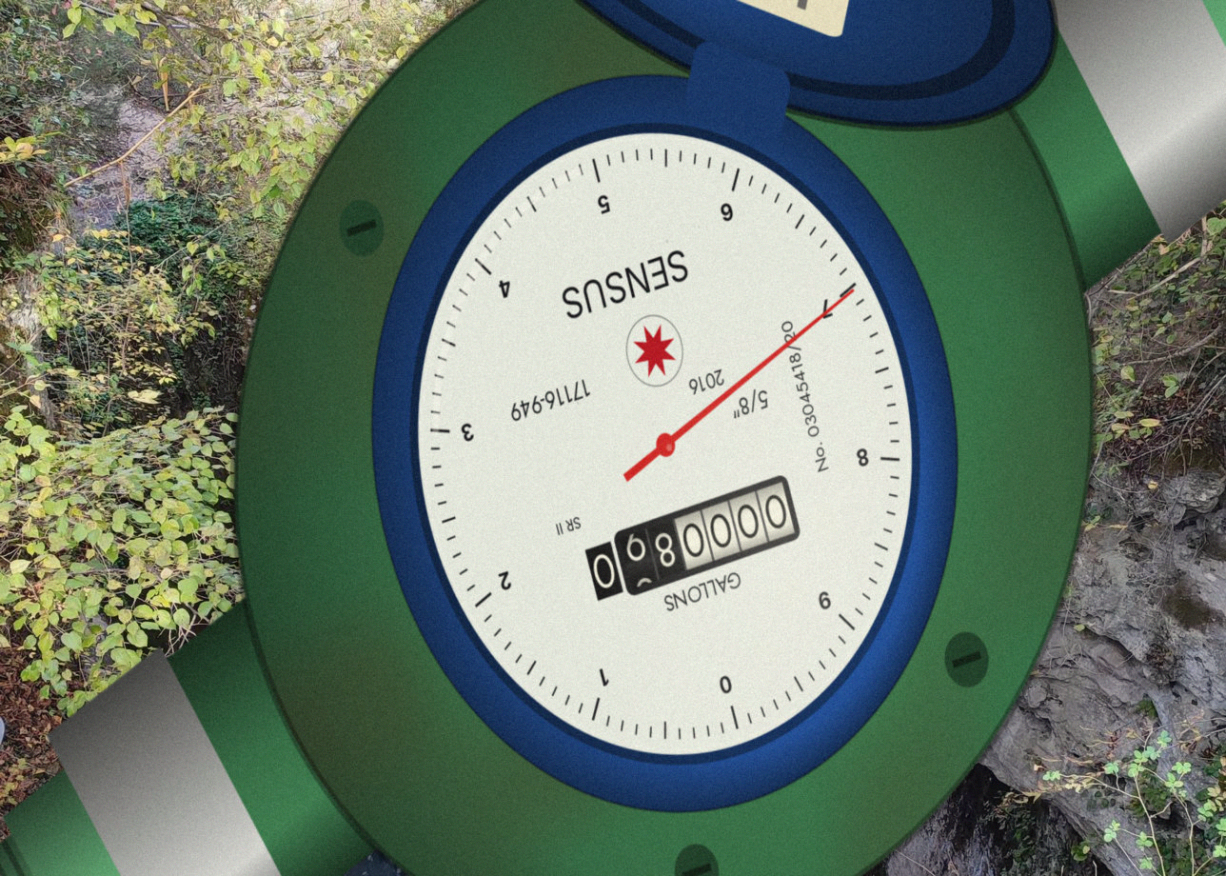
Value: 887.0 gal
